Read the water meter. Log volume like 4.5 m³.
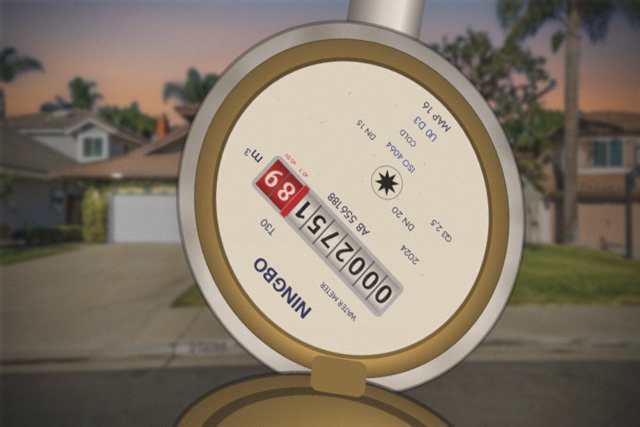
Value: 2751.89 m³
